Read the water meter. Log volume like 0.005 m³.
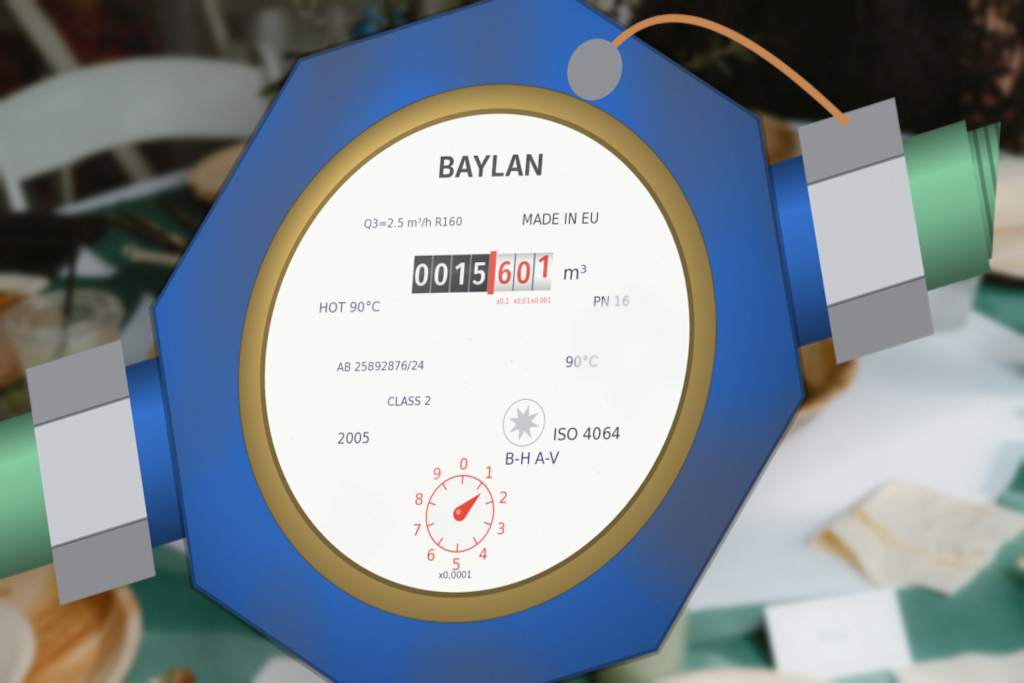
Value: 15.6011 m³
